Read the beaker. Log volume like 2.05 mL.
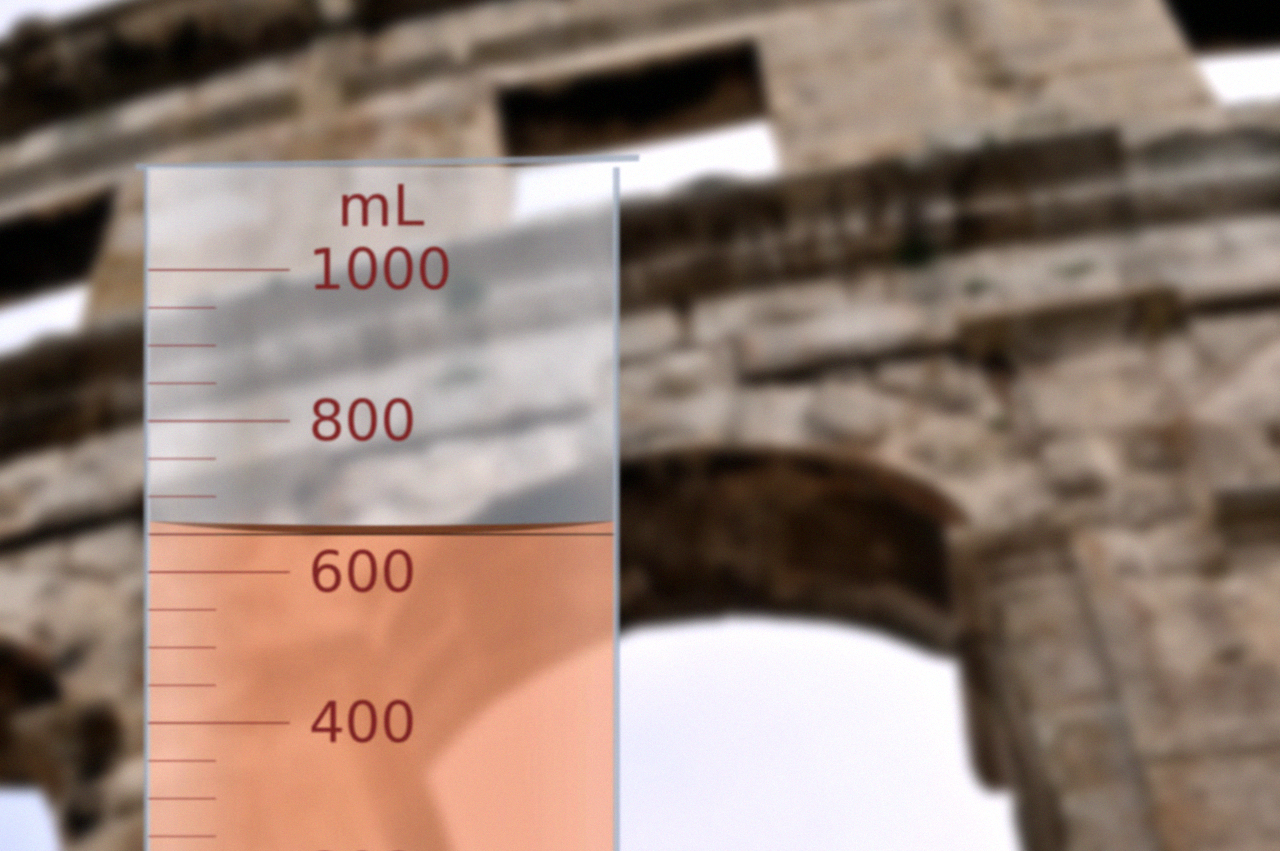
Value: 650 mL
